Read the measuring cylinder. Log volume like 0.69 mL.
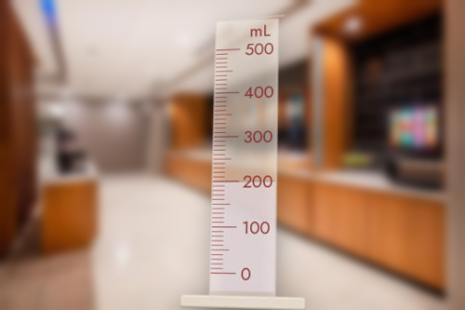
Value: 200 mL
